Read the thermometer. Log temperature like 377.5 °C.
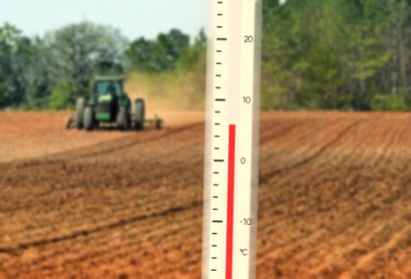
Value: 6 °C
